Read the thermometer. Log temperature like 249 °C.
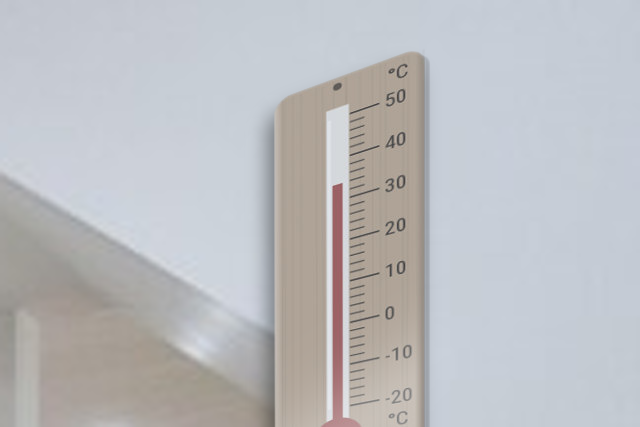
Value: 34 °C
